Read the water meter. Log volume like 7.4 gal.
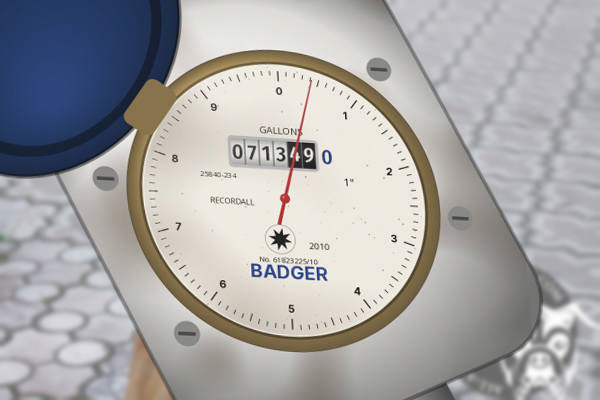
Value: 713490.4 gal
